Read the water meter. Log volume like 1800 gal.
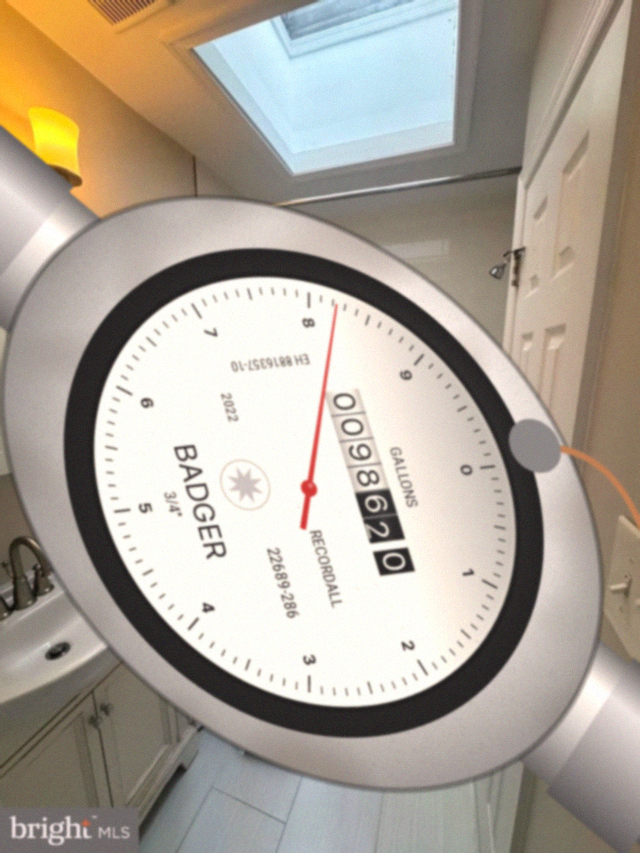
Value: 98618.2 gal
